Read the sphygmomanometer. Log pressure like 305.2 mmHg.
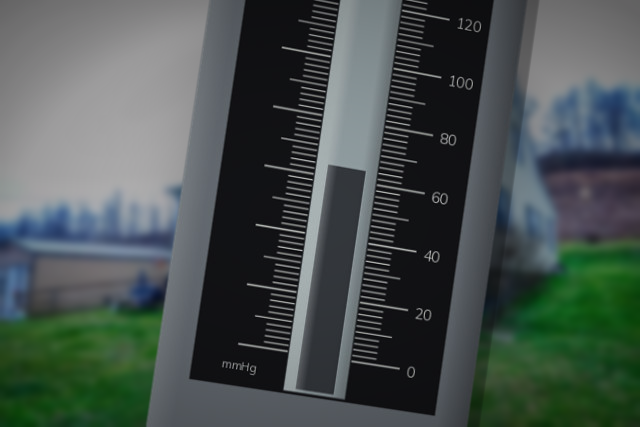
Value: 64 mmHg
